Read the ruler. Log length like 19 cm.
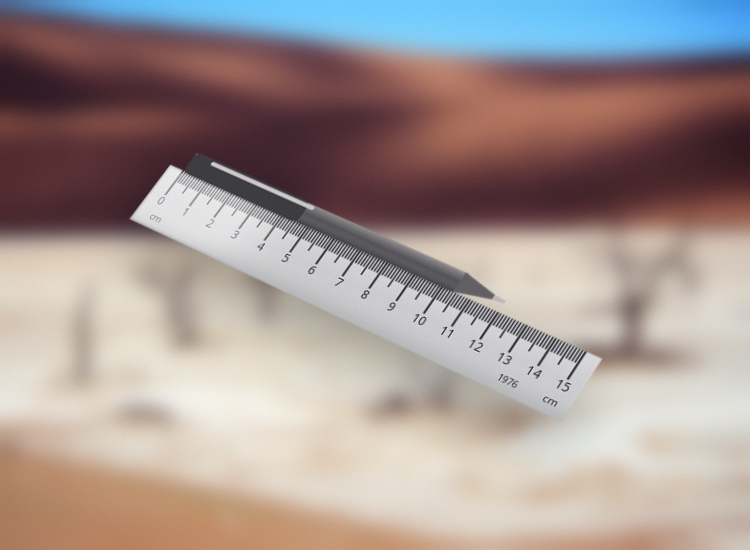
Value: 12 cm
